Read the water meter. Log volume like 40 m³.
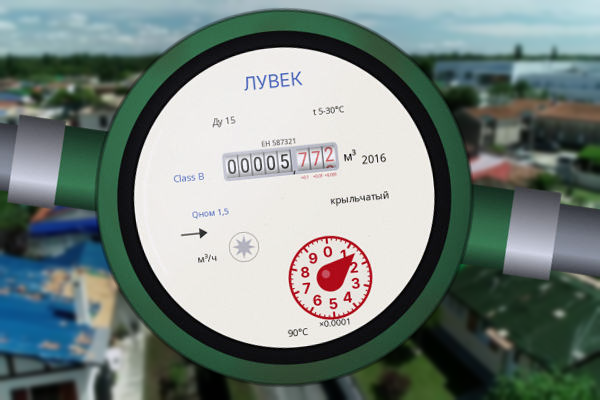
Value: 5.7721 m³
